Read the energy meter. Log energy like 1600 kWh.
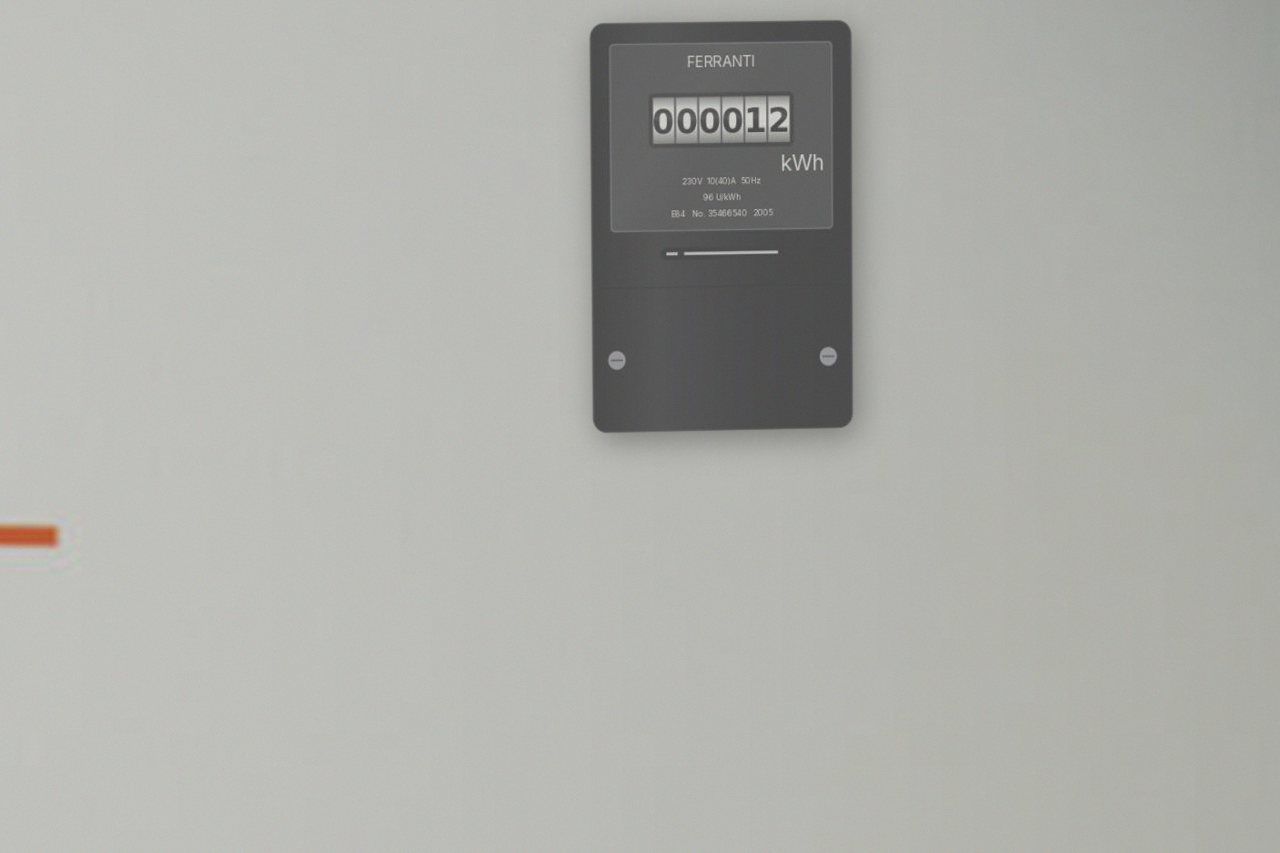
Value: 12 kWh
